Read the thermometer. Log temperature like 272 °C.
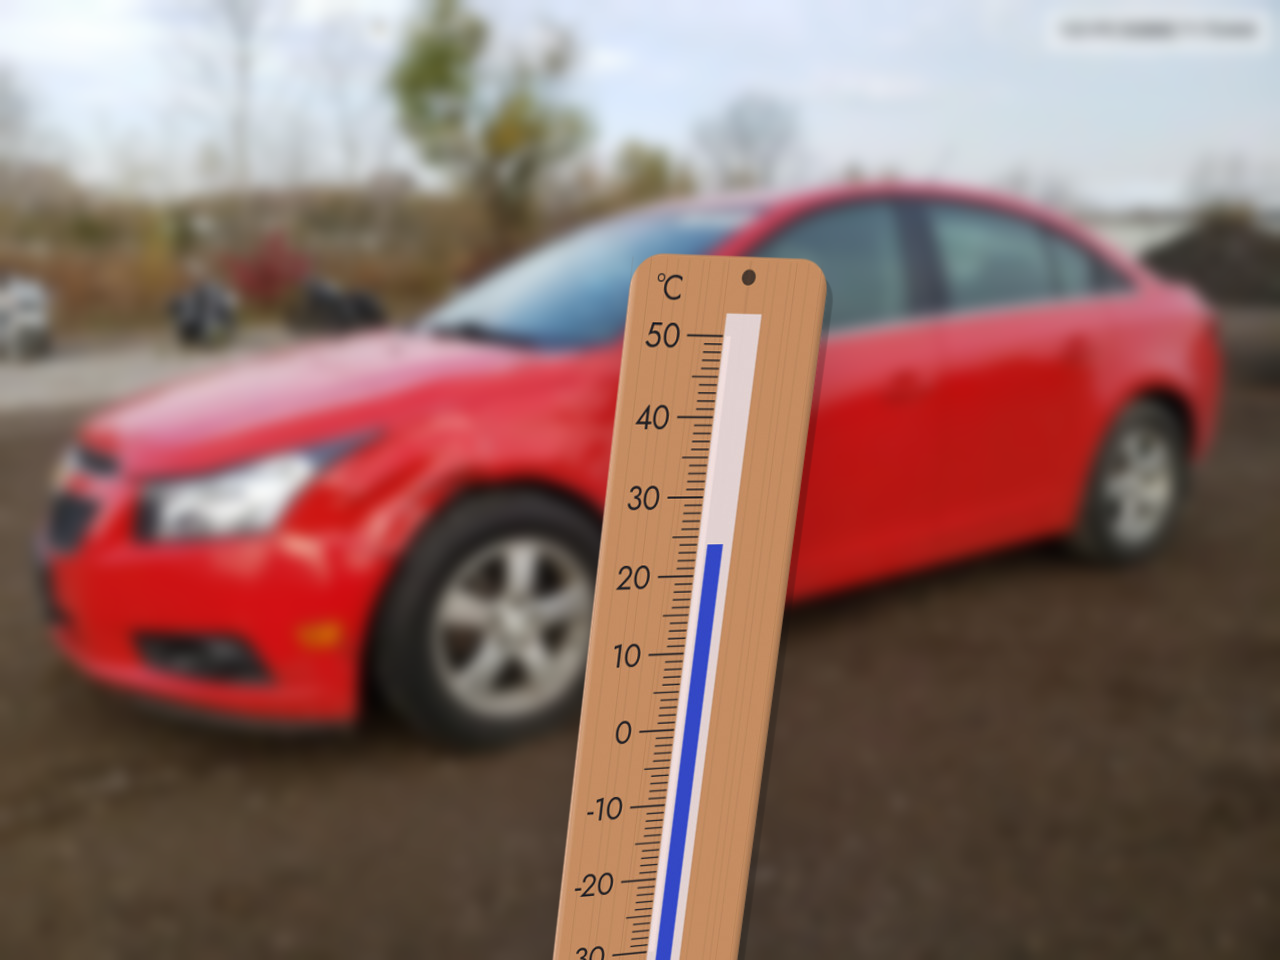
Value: 24 °C
